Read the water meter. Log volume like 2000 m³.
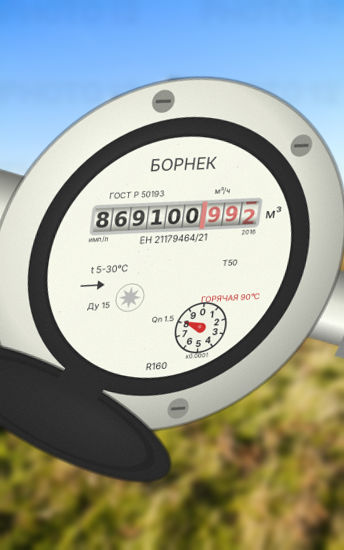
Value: 869100.9918 m³
